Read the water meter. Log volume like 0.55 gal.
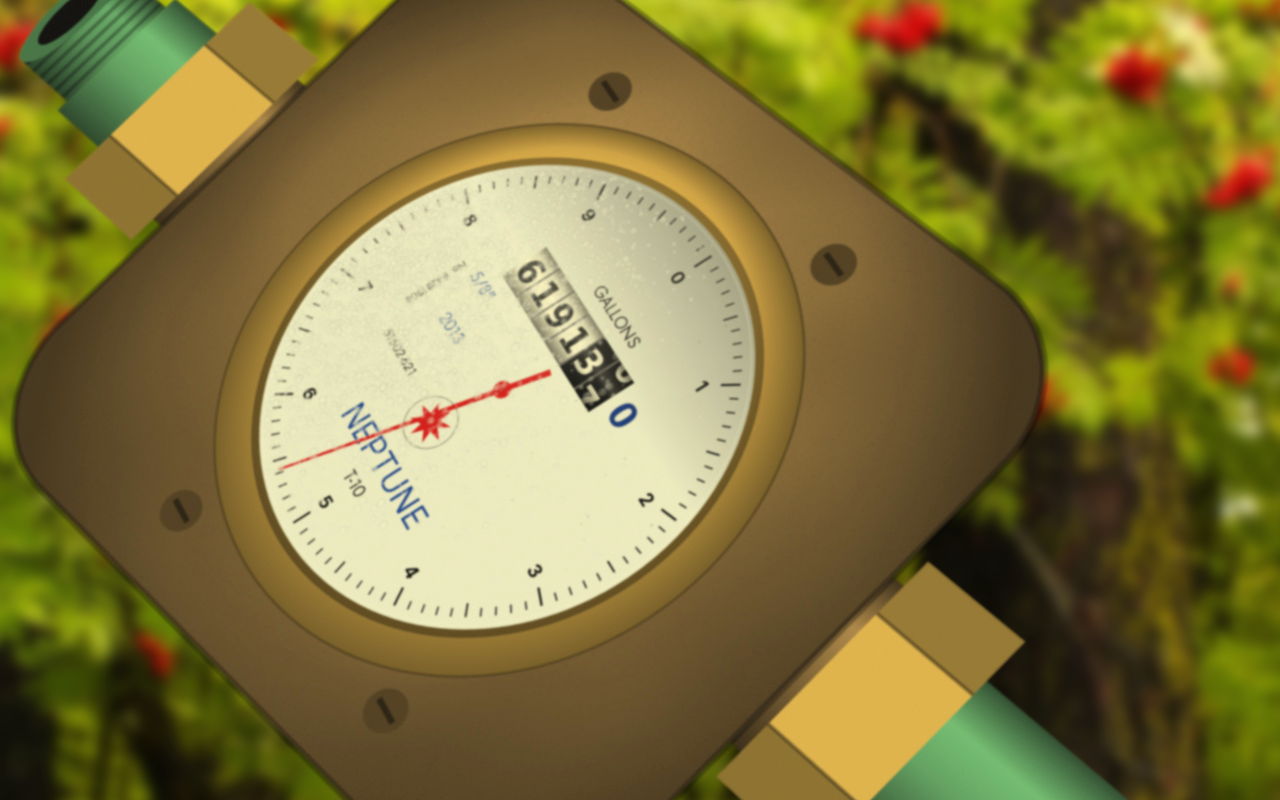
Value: 6191365.4 gal
